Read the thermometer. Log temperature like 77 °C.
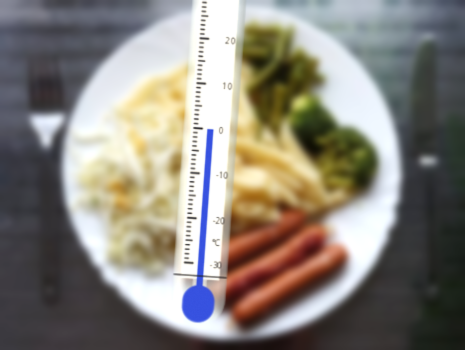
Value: 0 °C
